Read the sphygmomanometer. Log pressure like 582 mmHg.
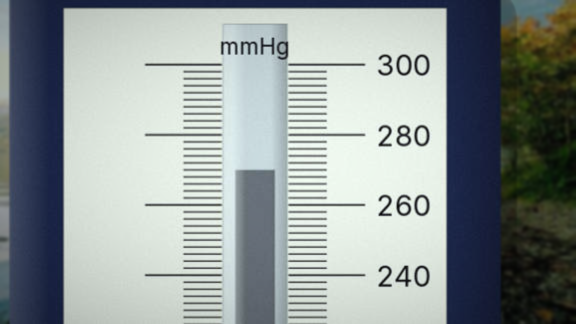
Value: 270 mmHg
